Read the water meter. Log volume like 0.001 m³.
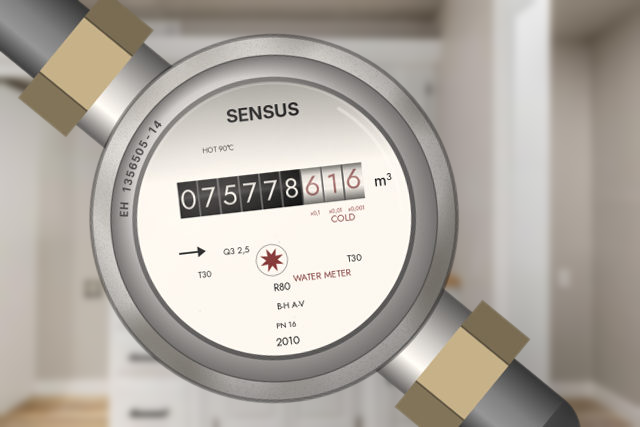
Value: 75778.616 m³
